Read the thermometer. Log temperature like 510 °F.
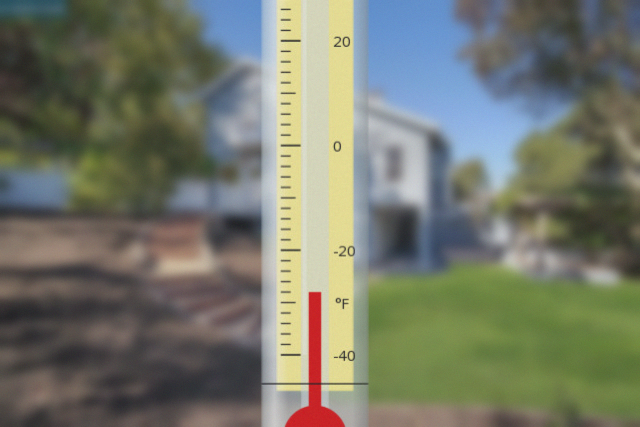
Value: -28 °F
